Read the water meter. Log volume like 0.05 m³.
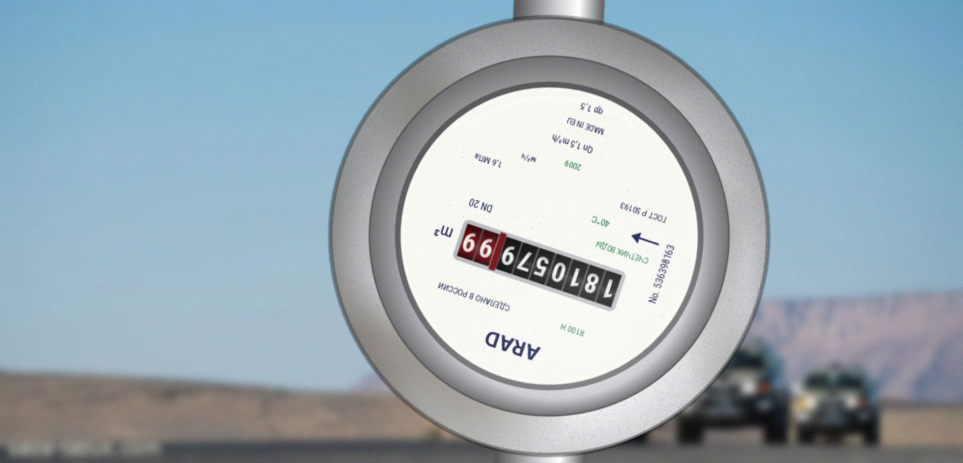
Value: 1810579.99 m³
